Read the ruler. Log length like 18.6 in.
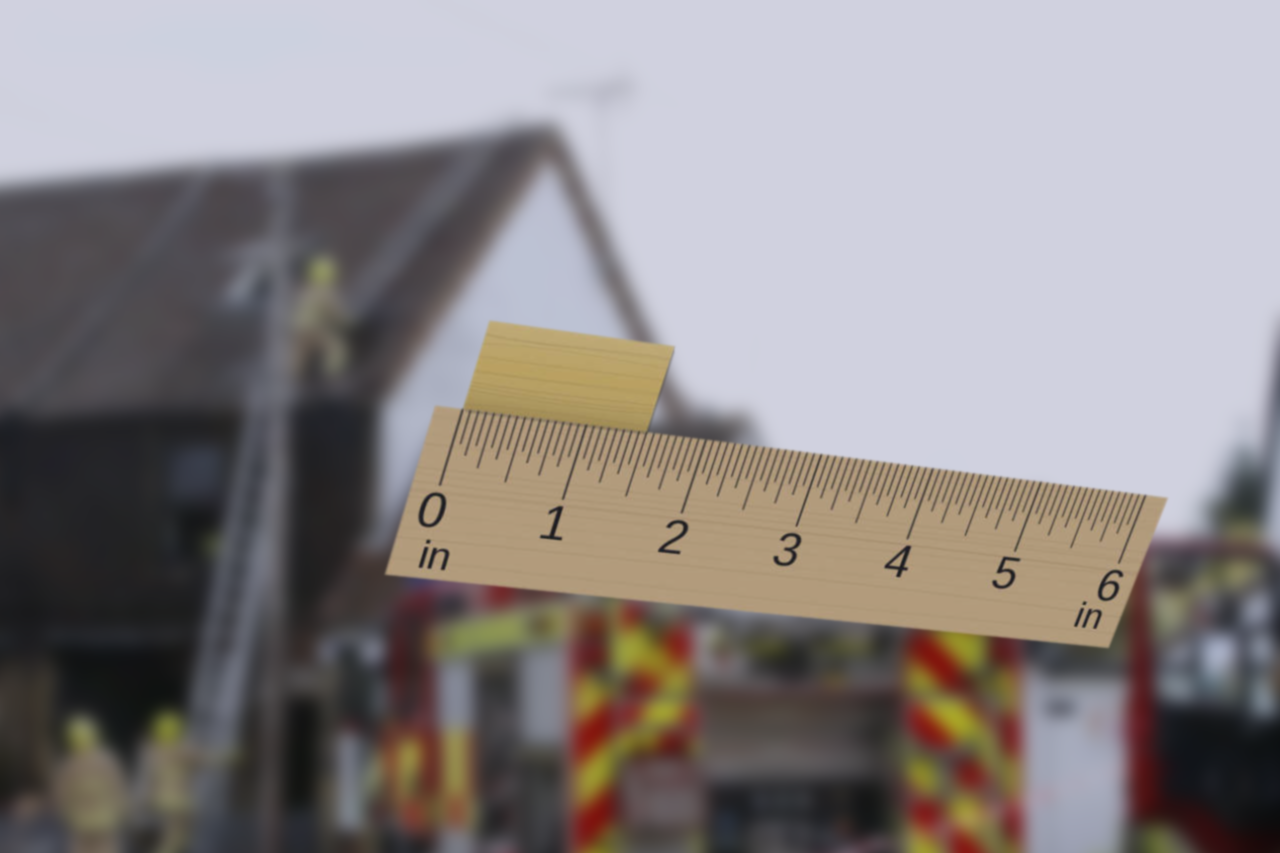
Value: 1.5 in
